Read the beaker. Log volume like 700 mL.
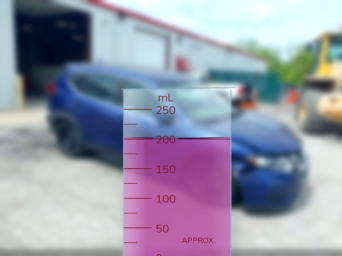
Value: 200 mL
